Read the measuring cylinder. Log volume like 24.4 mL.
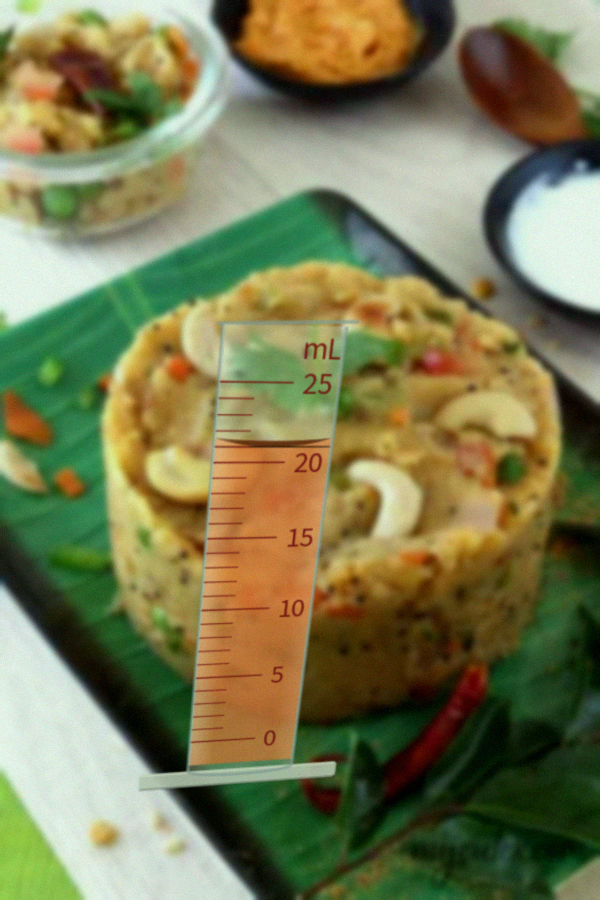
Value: 21 mL
